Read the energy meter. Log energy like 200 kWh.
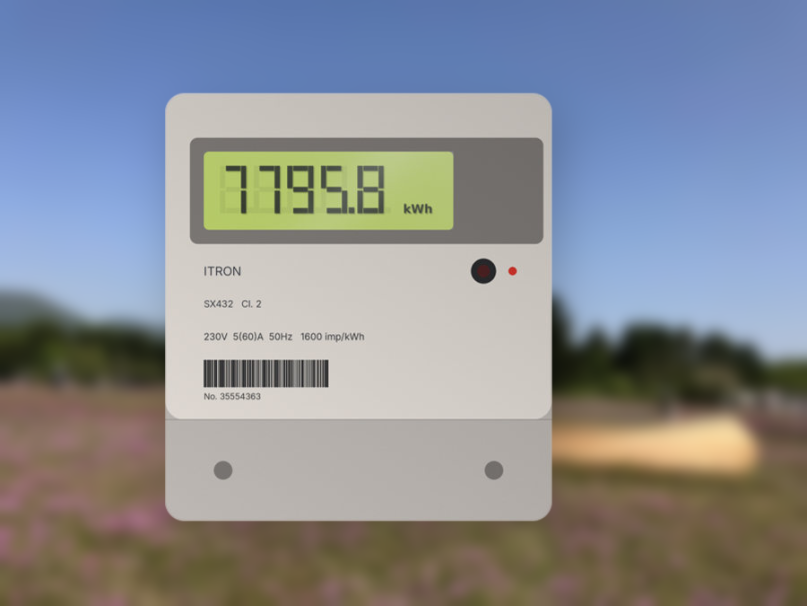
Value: 7795.8 kWh
